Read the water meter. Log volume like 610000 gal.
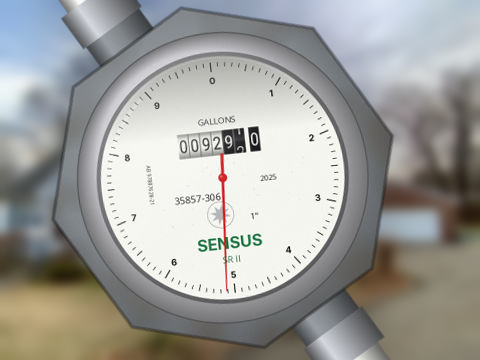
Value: 92915.1 gal
